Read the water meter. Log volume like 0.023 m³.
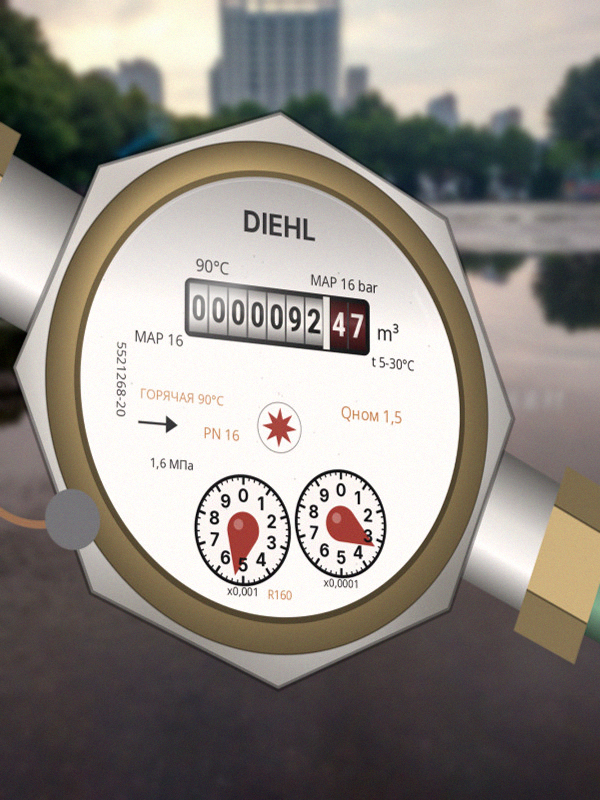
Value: 92.4753 m³
